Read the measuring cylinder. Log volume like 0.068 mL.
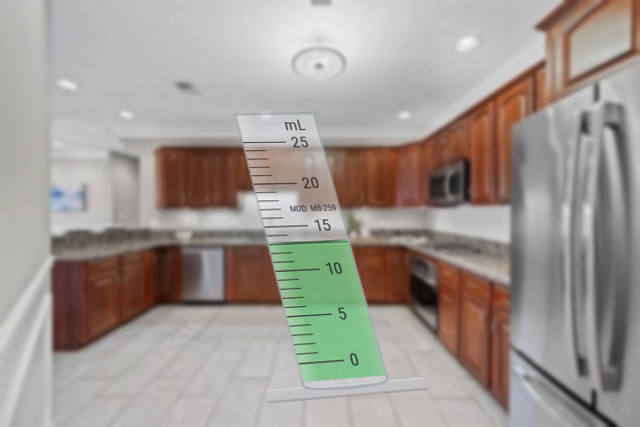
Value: 13 mL
